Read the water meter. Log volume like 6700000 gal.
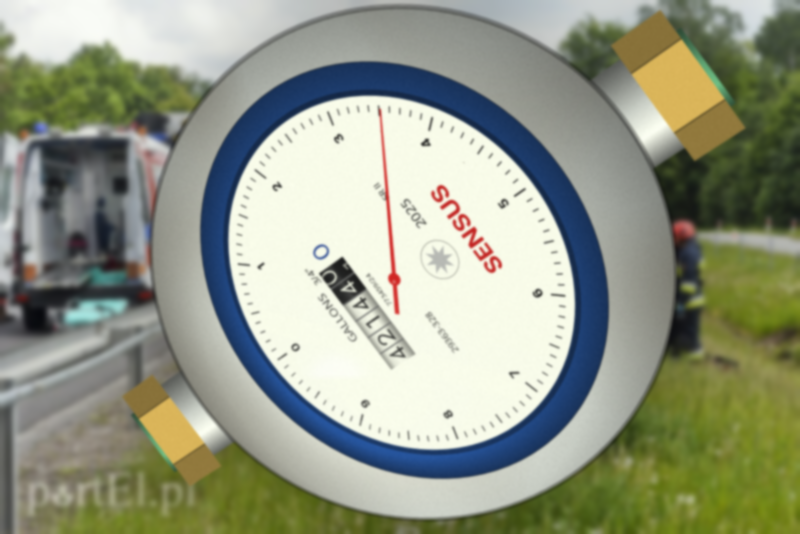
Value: 4214403.5 gal
